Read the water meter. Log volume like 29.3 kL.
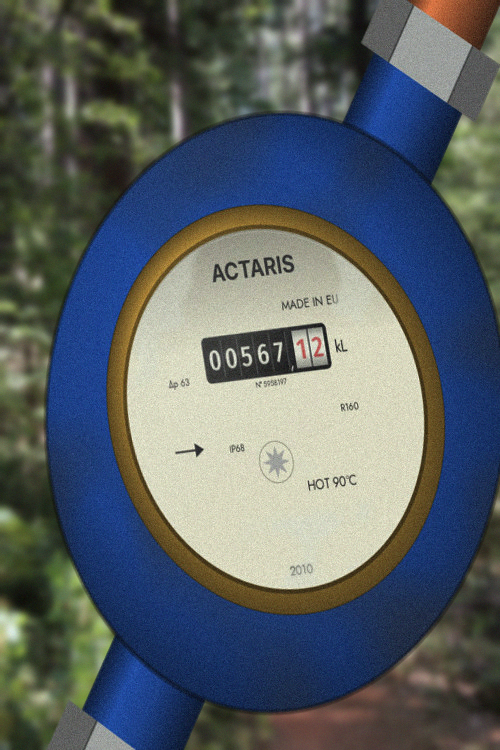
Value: 567.12 kL
